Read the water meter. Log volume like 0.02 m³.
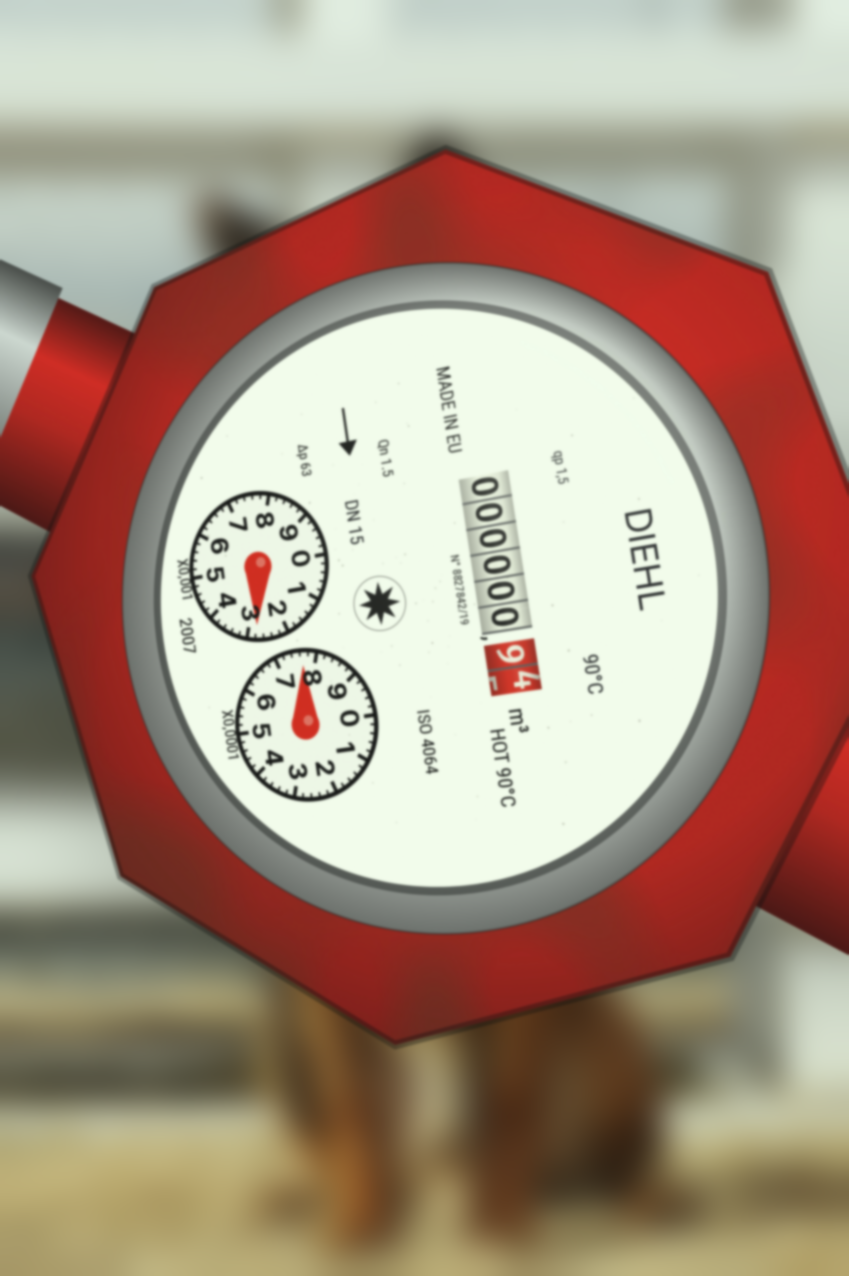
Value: 0.9427 m³
